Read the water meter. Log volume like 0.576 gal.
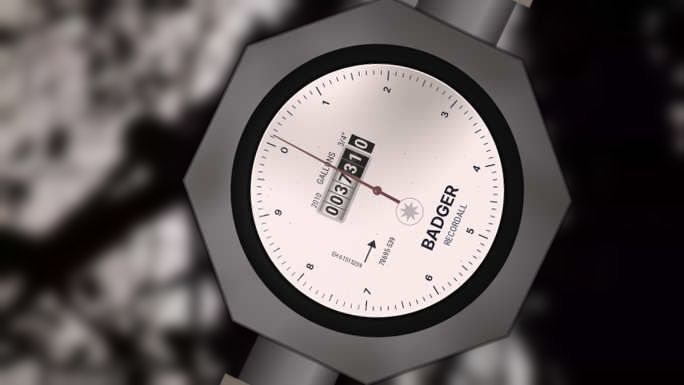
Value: 37310.1 gal
